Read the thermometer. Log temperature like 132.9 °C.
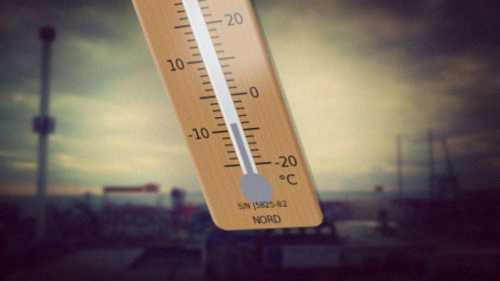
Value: -8 °C
